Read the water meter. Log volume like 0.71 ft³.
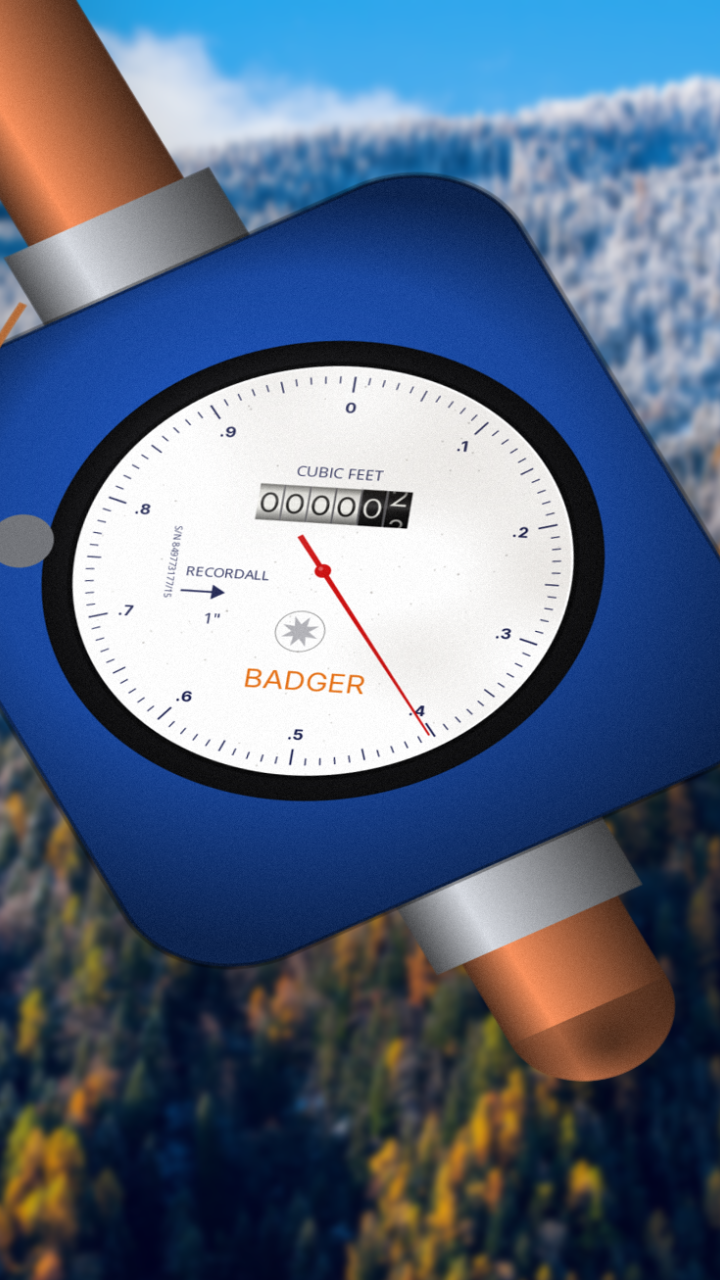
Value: 2.40 ft³
